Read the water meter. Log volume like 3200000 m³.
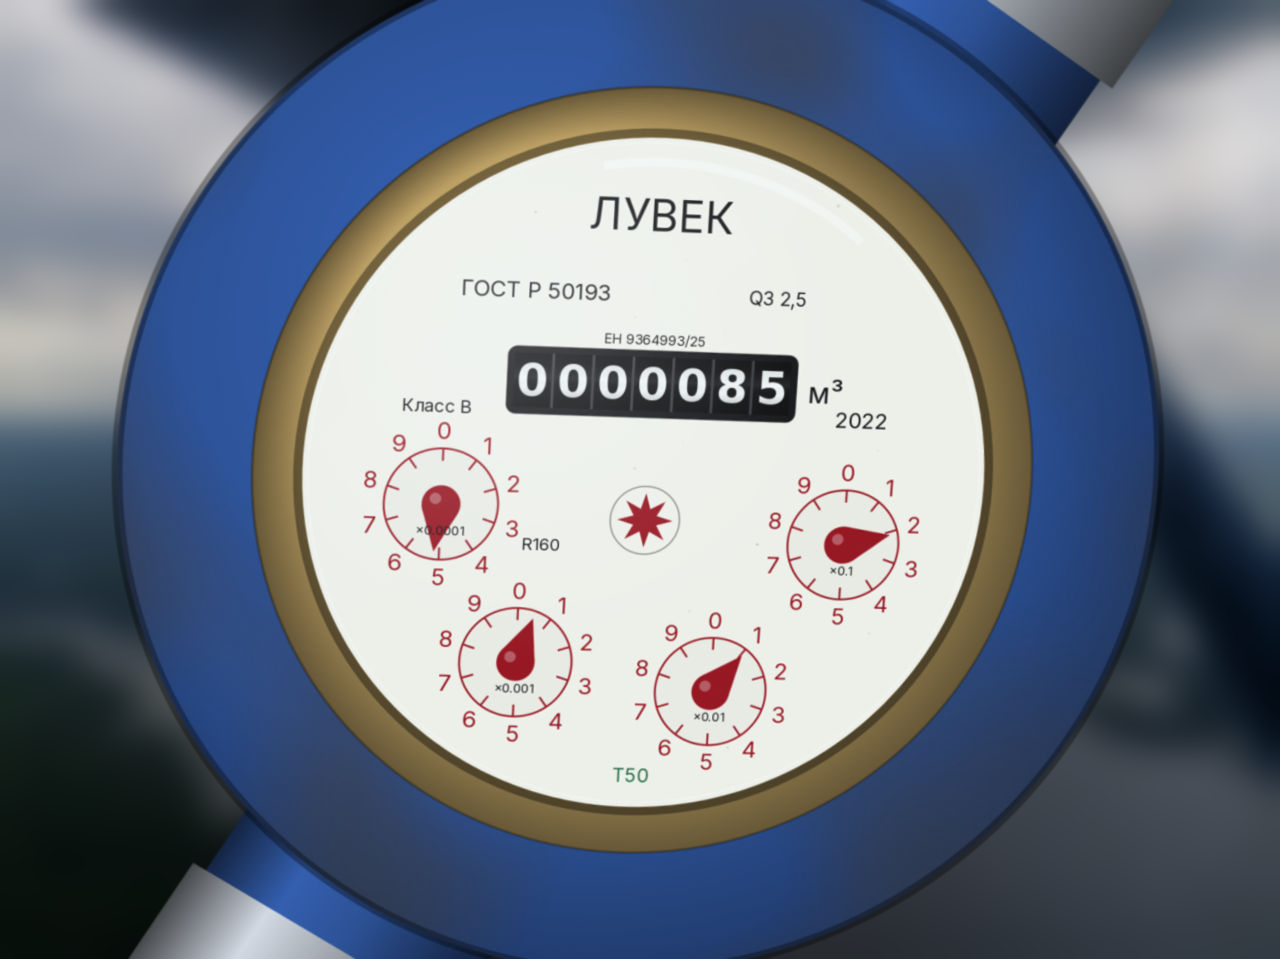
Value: 85.2105 m³
